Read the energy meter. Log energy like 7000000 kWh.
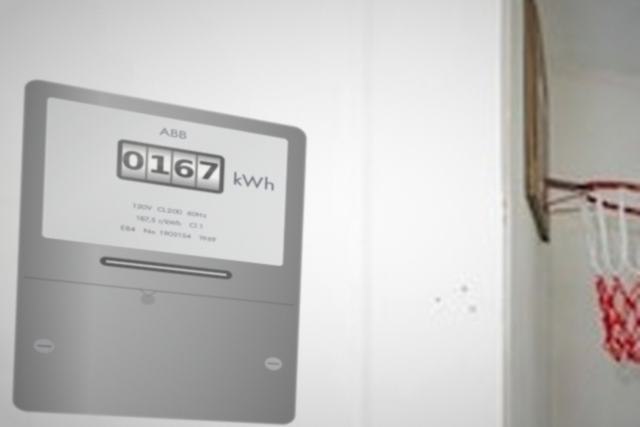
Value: 167 kWh
